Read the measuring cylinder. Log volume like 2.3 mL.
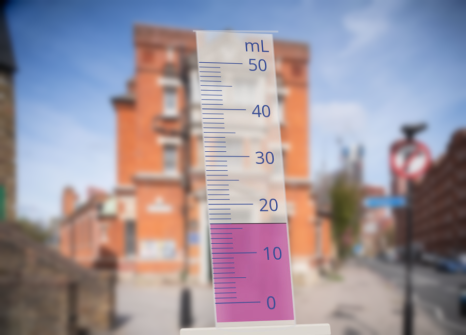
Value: 16 mL
